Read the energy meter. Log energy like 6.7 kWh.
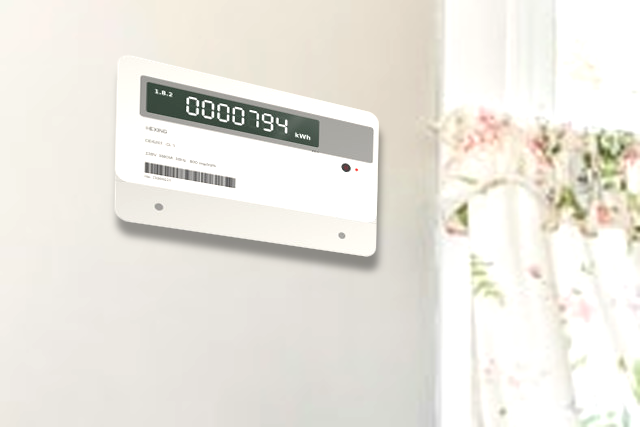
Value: 794 kWh
